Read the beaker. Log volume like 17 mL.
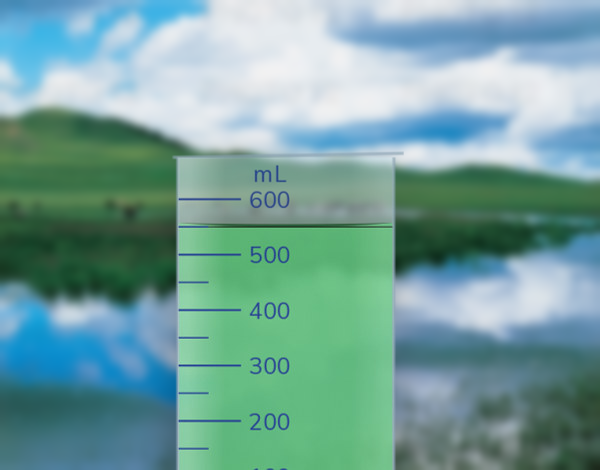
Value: 550 mL
